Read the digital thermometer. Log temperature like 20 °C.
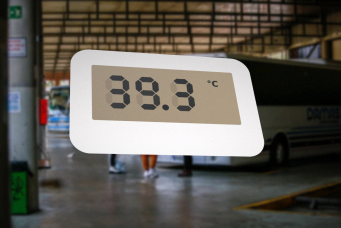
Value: 39.3 °C
